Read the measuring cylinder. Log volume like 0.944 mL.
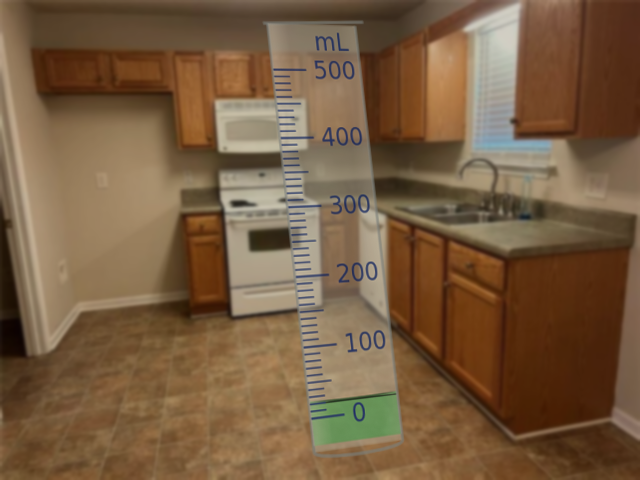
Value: 20 mL
